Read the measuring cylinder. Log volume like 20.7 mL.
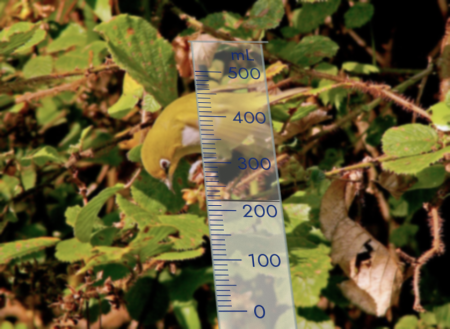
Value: 220 mL
